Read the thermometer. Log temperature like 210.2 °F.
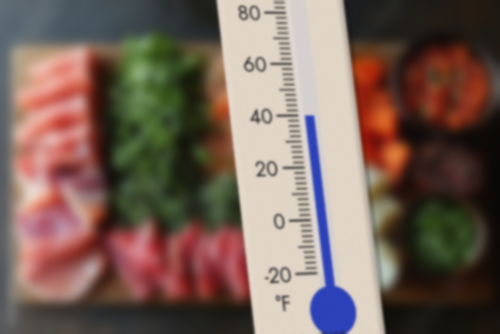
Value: 40 °F
